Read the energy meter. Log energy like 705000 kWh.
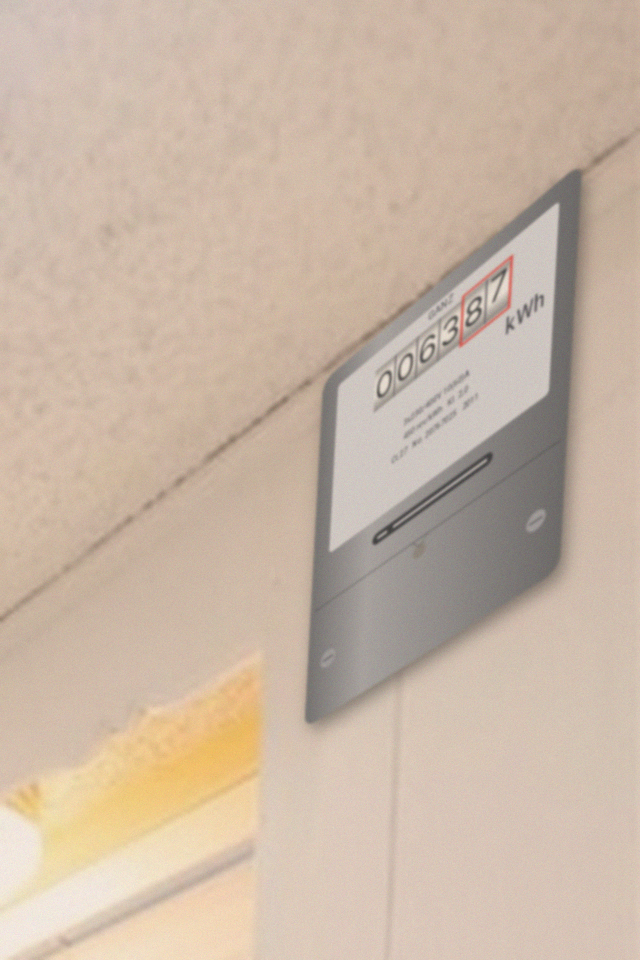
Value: 63.87 kWh
